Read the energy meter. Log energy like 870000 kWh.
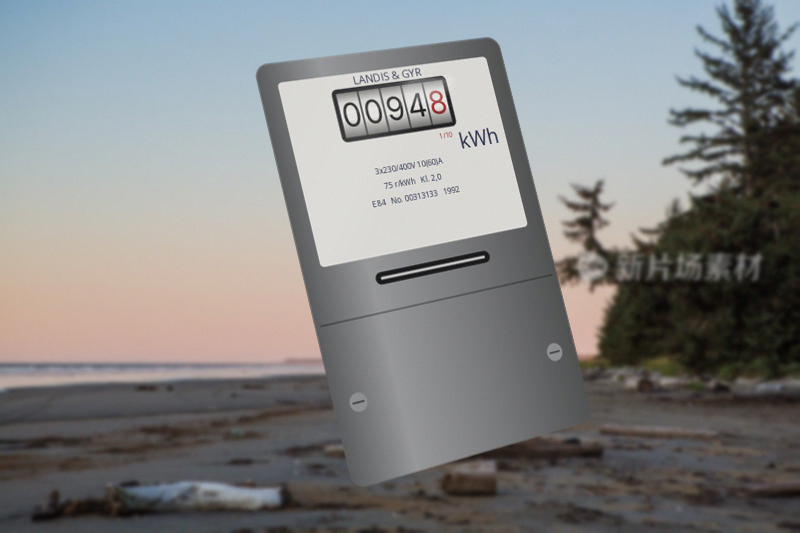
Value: 94.8 kWh
